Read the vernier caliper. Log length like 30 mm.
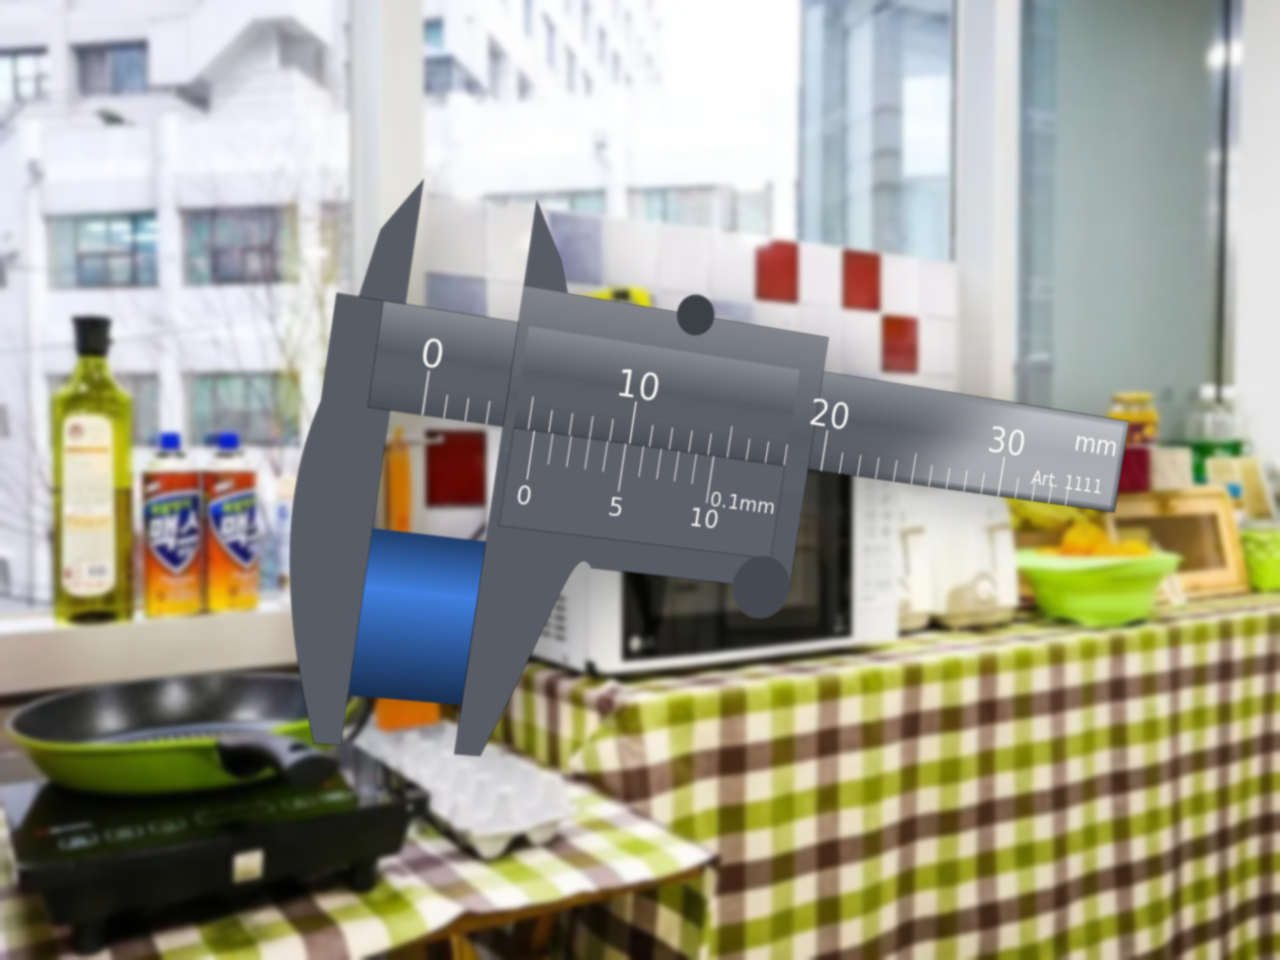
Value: 5.3 mm
